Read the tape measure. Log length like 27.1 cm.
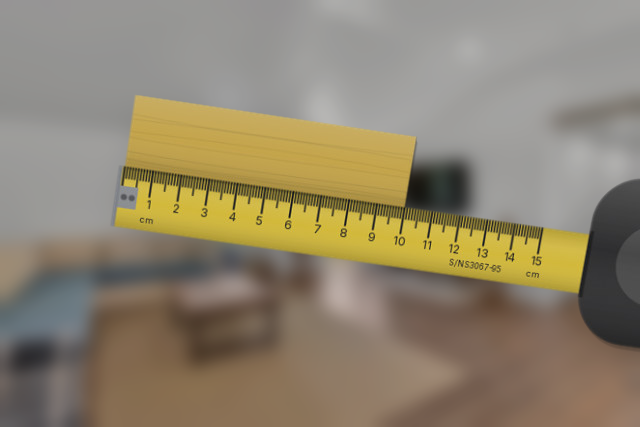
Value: 10 cm
